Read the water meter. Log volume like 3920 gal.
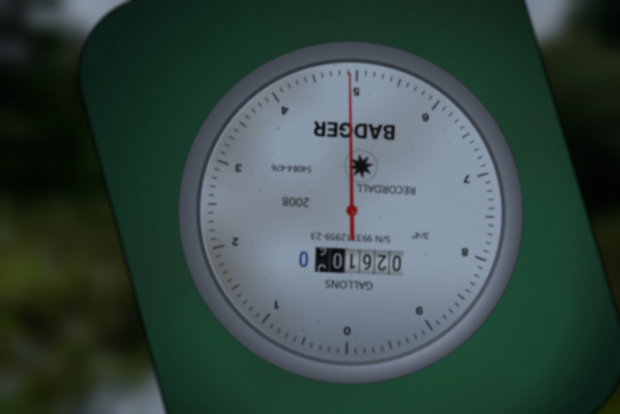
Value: 261054.9 gal
